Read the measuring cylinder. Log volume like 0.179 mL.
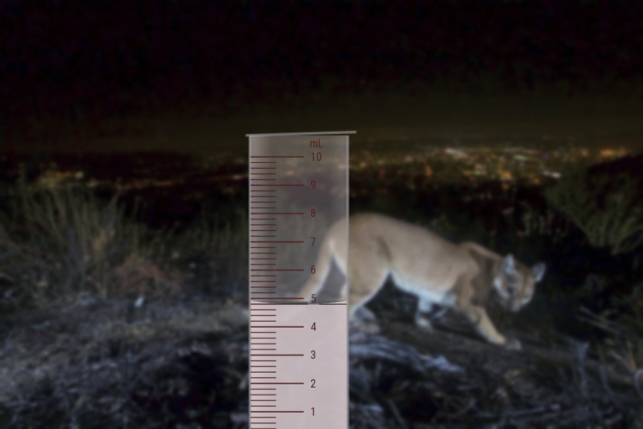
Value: 4.8 mL
